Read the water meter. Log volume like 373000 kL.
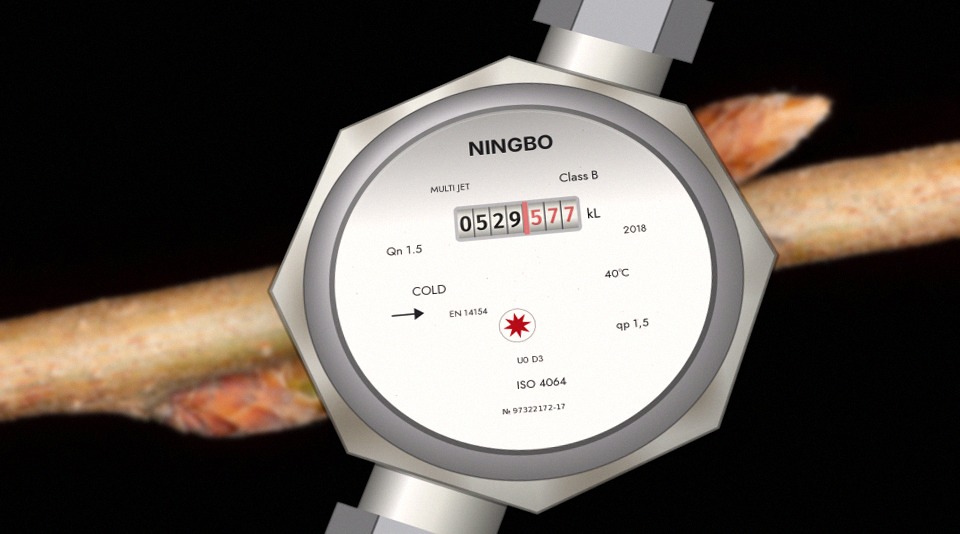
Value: 529.577 kL
